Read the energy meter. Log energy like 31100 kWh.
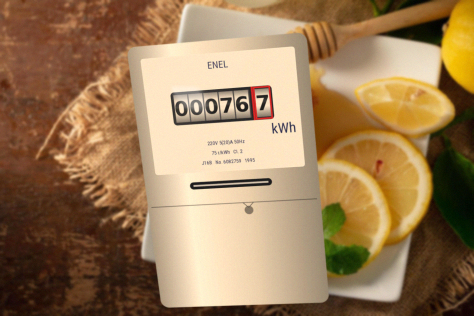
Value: 76.7 kWh
